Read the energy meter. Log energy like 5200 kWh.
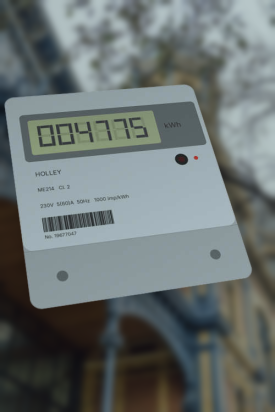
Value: 4775 kWh
